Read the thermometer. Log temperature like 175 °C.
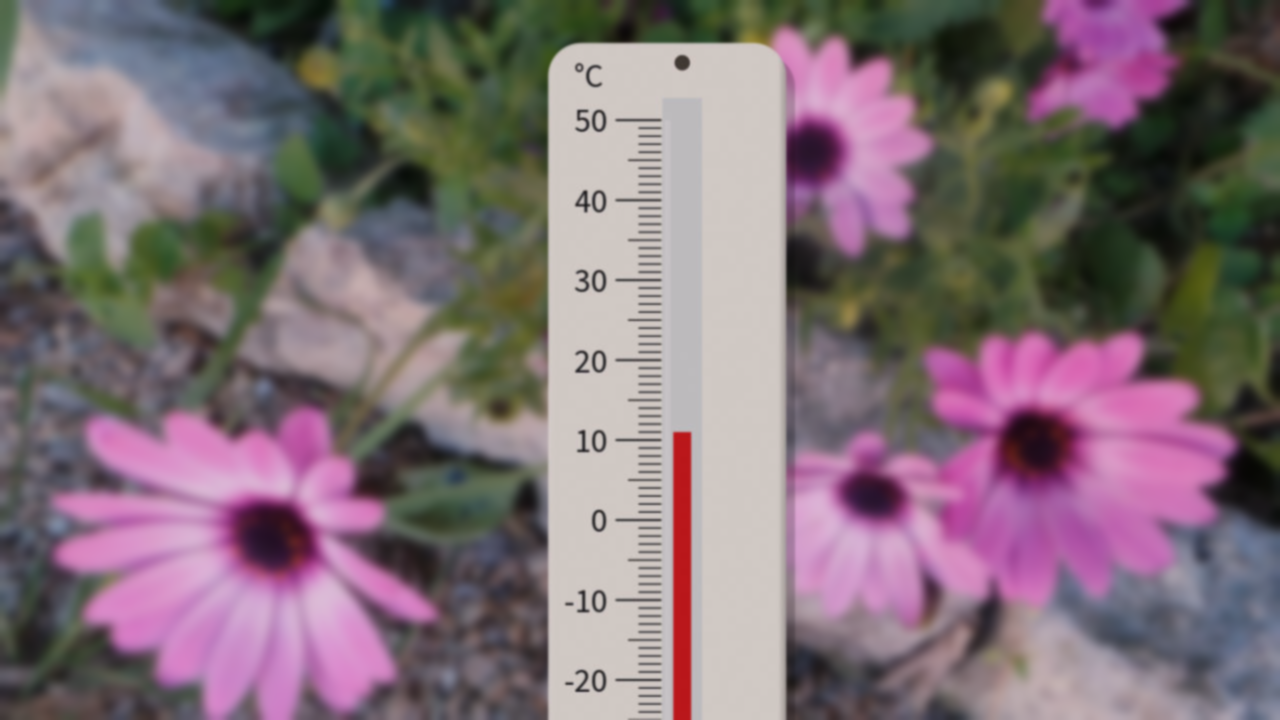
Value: 11 °C
